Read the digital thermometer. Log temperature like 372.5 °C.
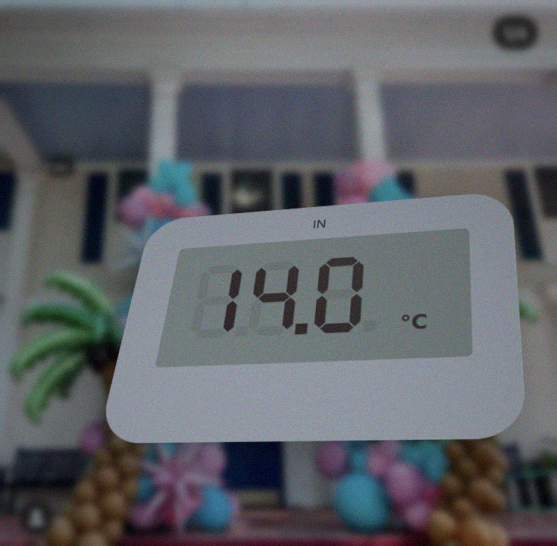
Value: 14.0 °C
